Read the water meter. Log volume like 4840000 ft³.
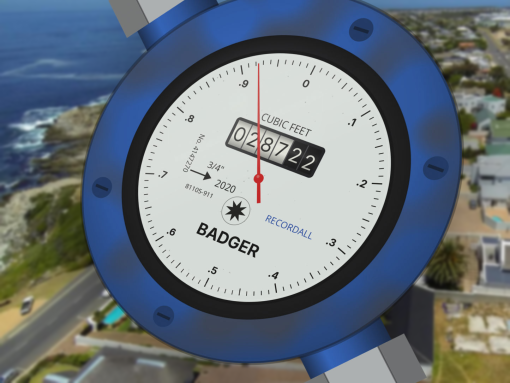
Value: 28721.92 ft³
